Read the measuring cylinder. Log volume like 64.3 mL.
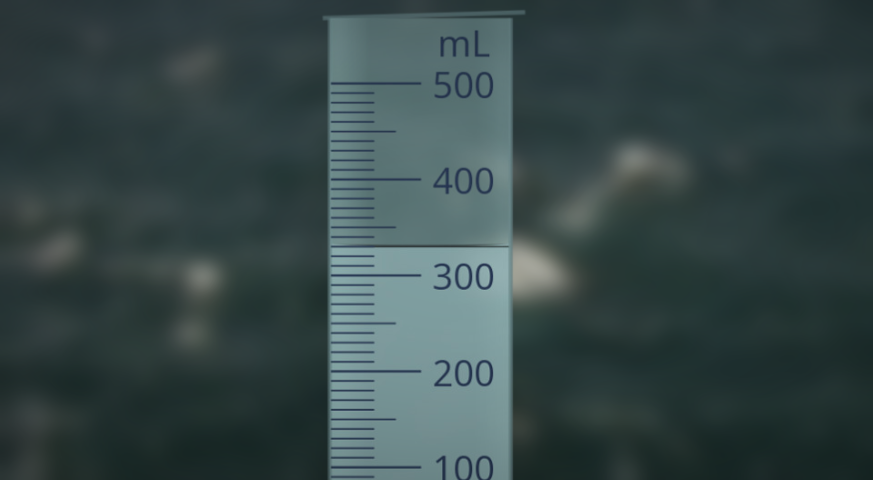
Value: 330 mL
